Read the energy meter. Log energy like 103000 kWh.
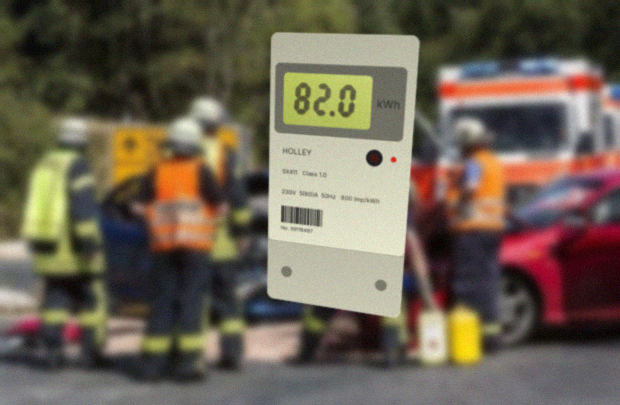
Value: 82.0 kWh
